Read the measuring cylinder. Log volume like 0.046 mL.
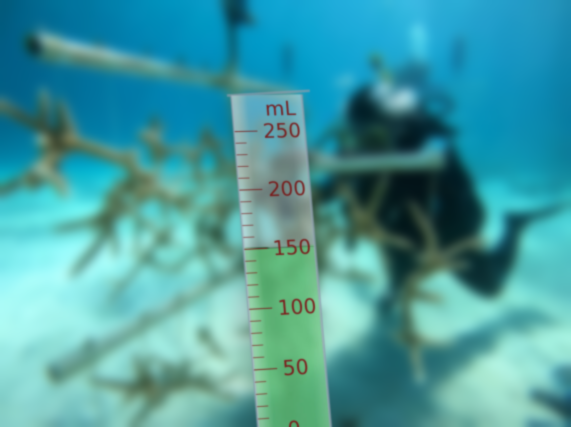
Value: 150 mL
